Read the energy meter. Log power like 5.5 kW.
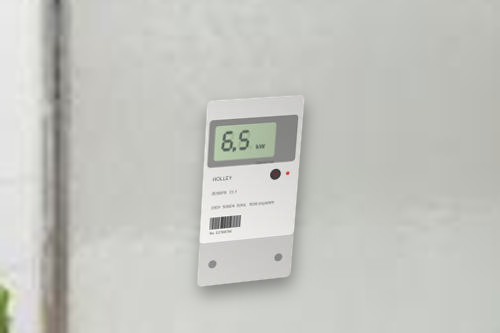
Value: 6.5 kW
